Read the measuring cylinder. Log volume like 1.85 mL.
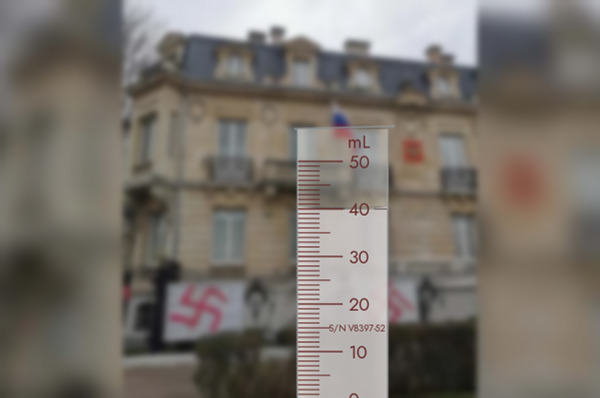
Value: 40 mL
